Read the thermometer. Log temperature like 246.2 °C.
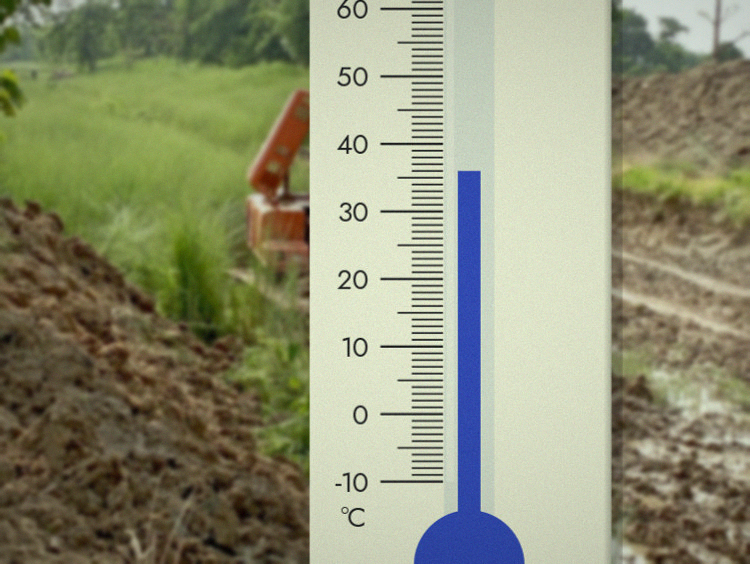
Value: 36 °C
